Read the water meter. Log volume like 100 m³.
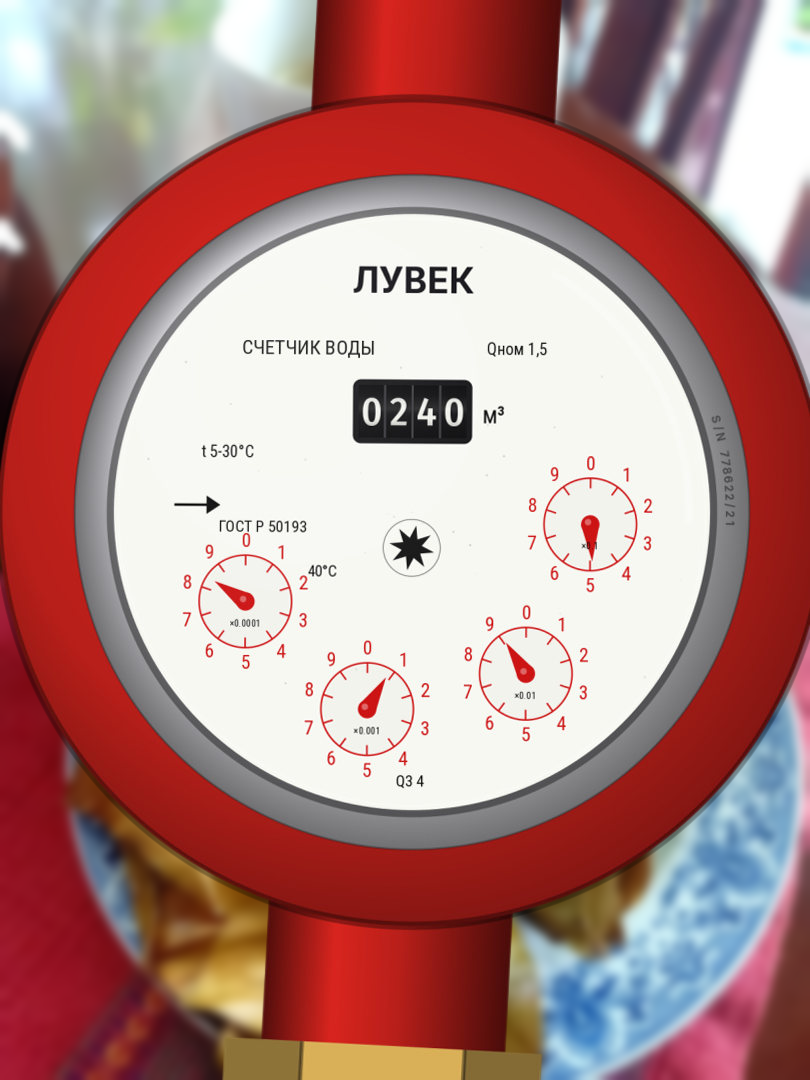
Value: 240.4908 m³
